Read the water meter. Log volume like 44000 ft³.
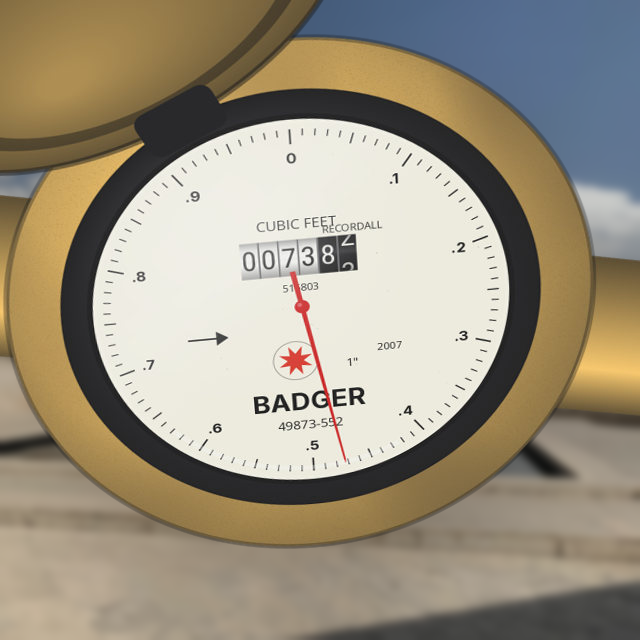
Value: 7382.47 ft³
